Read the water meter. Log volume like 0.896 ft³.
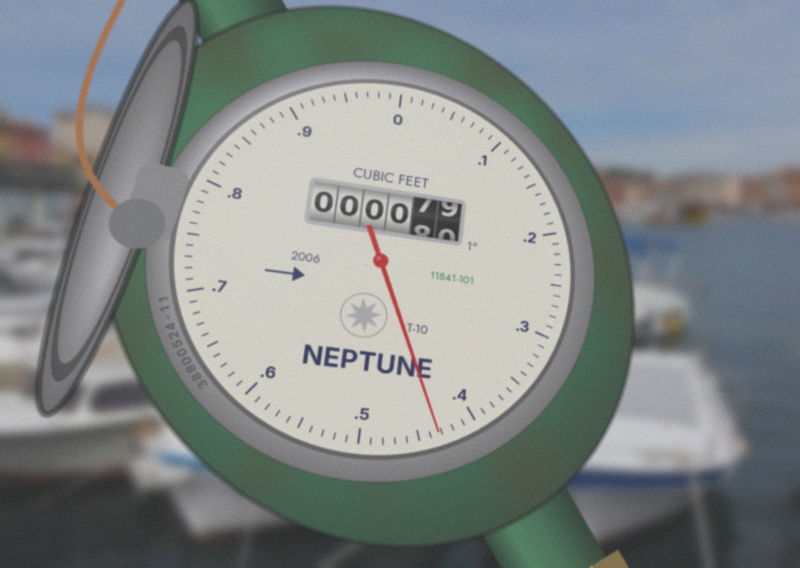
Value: 79.43 ft³
